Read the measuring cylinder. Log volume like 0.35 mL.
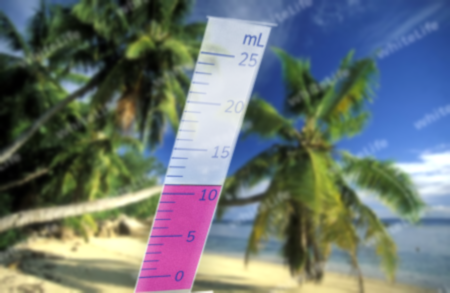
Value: 11 mL
